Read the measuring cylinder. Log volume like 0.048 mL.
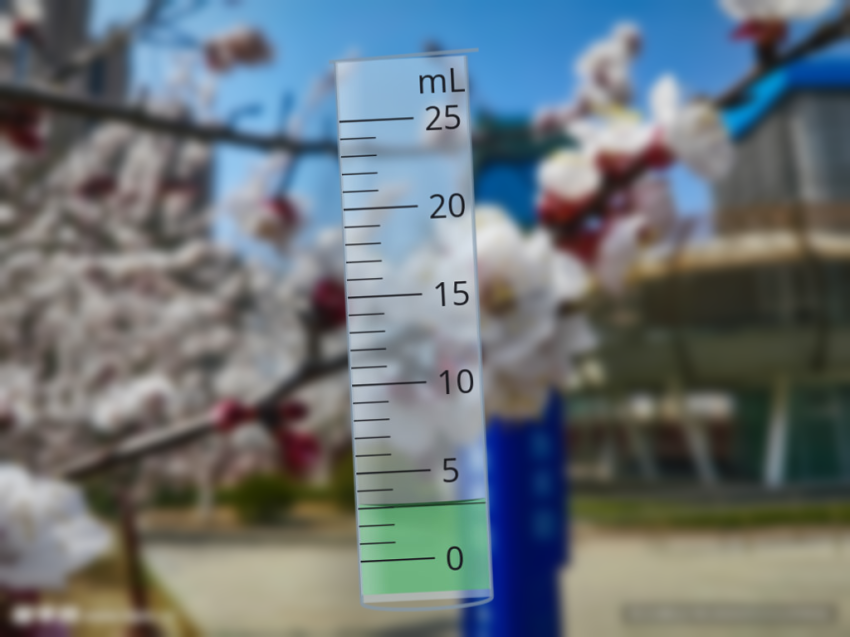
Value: 3 mL
